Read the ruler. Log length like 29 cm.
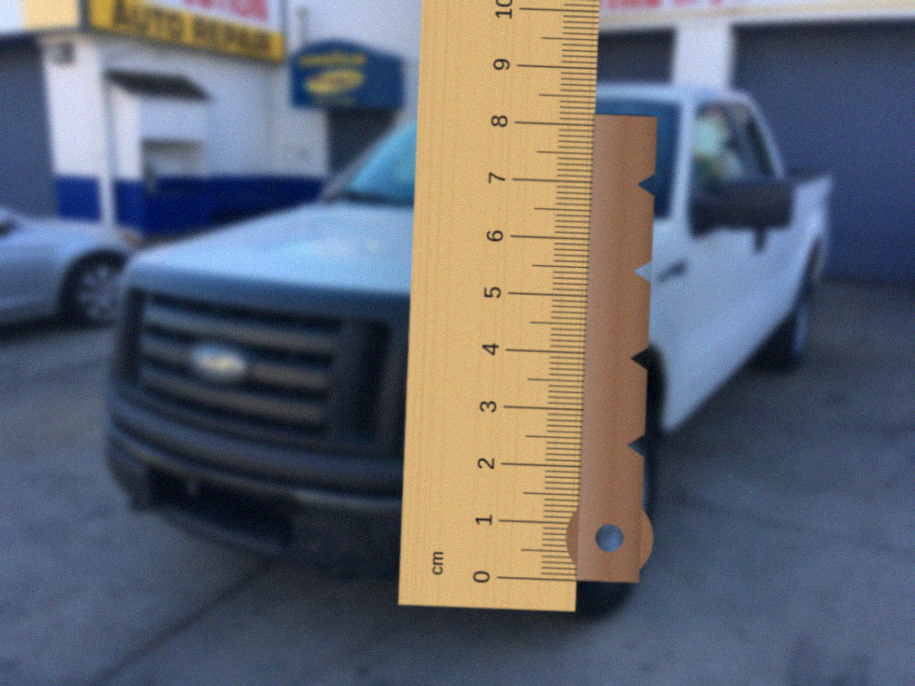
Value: 8.2 cm
